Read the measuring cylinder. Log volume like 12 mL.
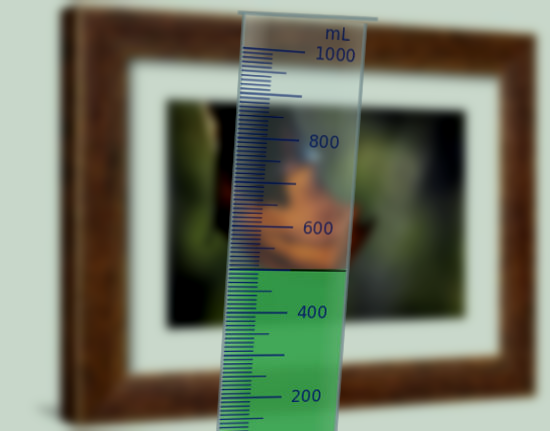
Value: 500 mL
